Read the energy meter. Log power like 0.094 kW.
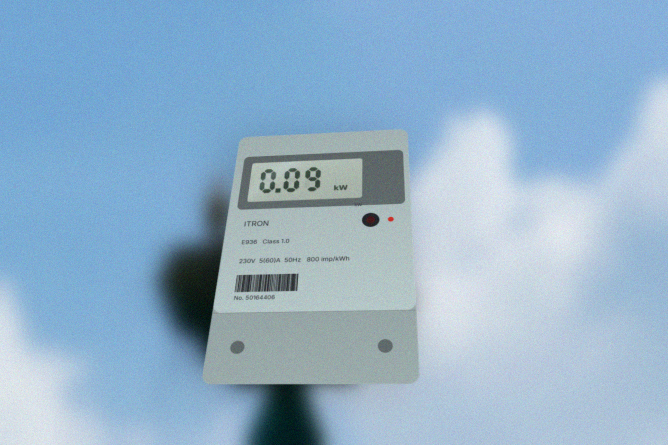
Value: 0.09 kW
